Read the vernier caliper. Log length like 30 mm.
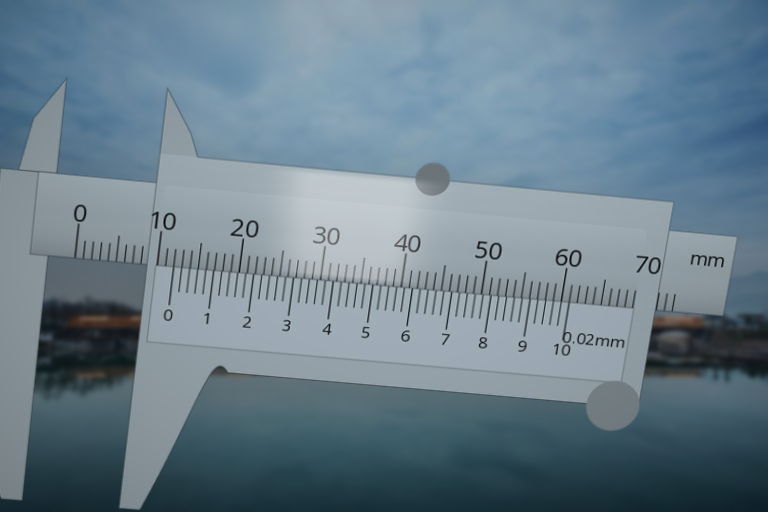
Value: 12.0 mm
